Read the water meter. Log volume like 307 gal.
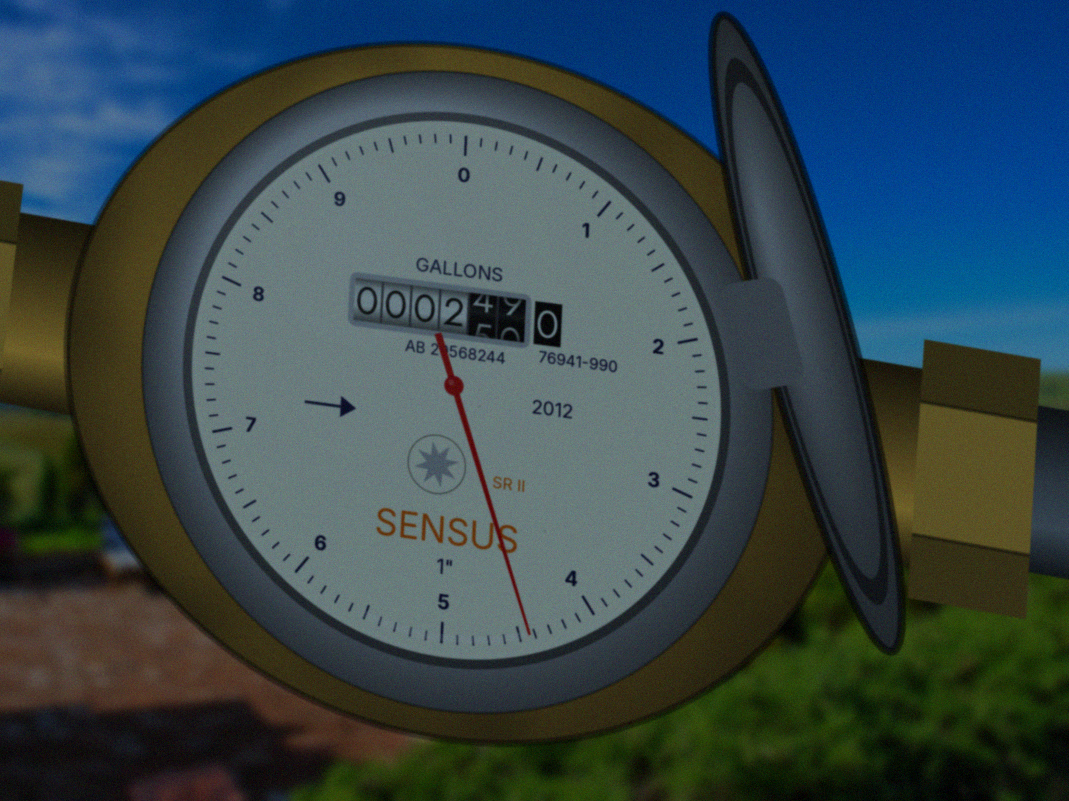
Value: 2494.4 gal
